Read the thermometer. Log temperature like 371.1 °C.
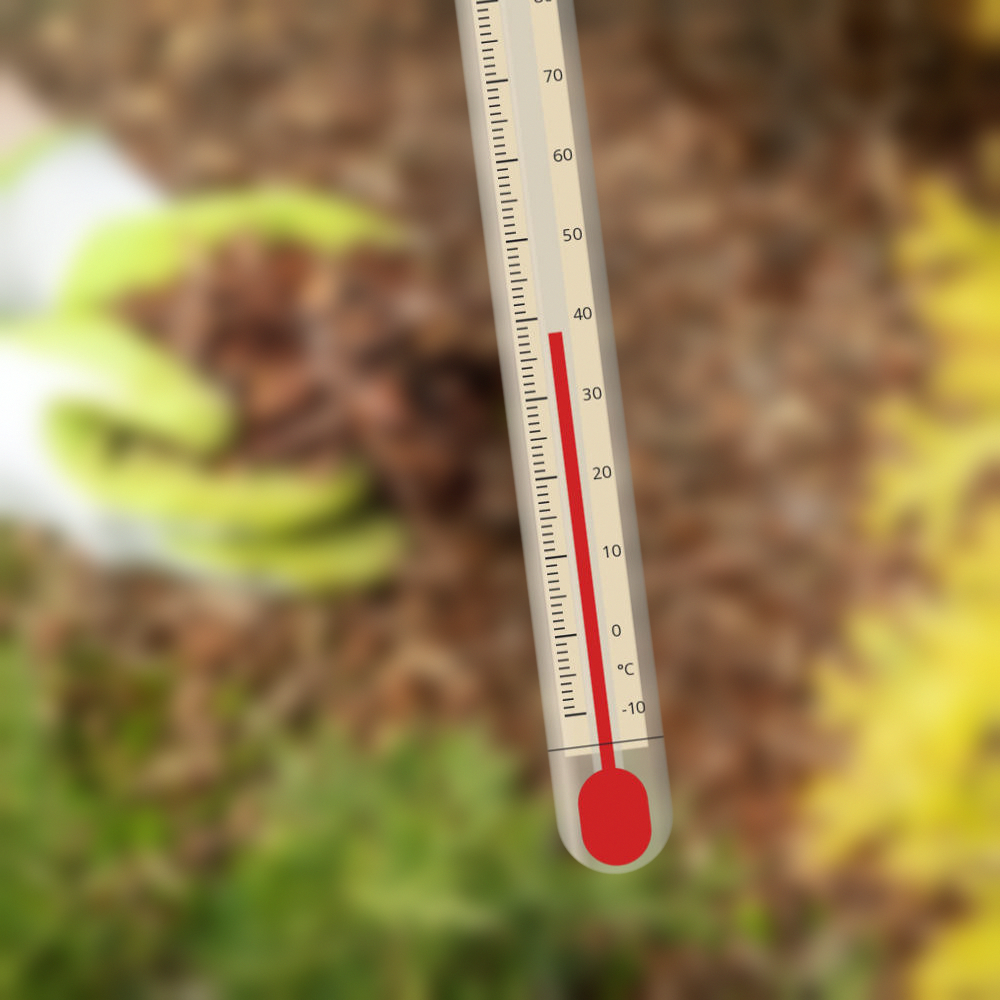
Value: 38 °C
